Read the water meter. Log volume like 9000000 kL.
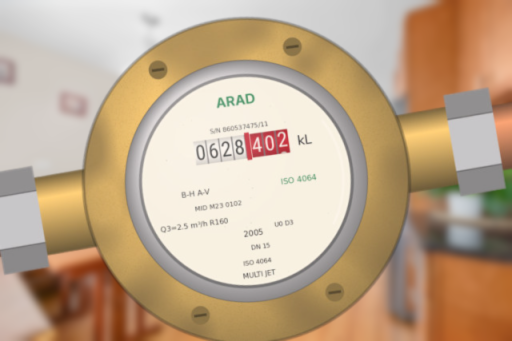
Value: 628.402 kL
